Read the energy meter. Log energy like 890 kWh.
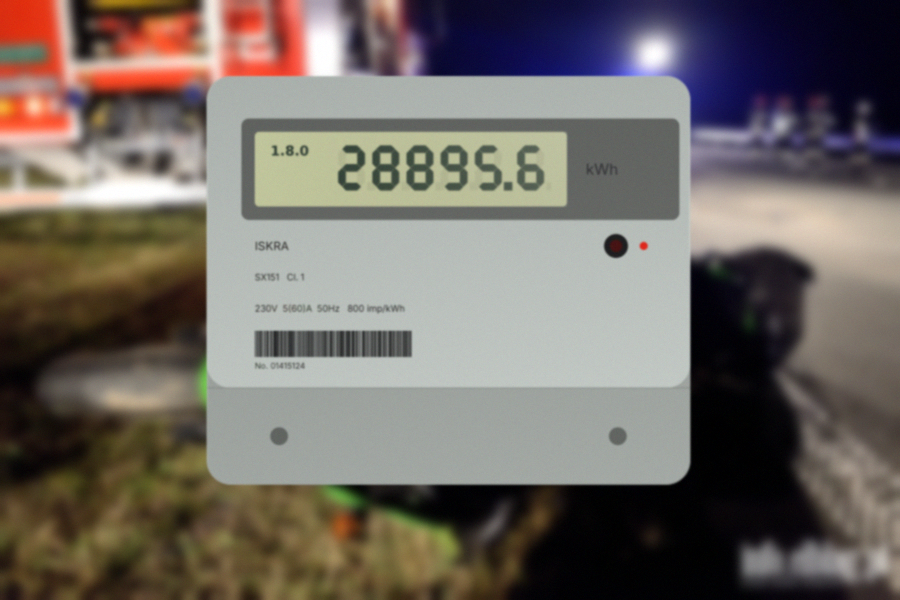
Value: 28895.6 kWh
